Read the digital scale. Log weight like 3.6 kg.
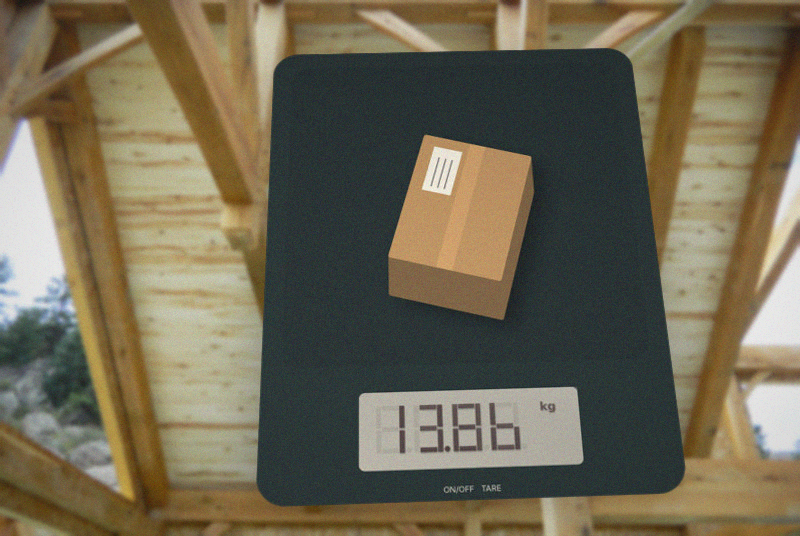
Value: 13.86 kg
